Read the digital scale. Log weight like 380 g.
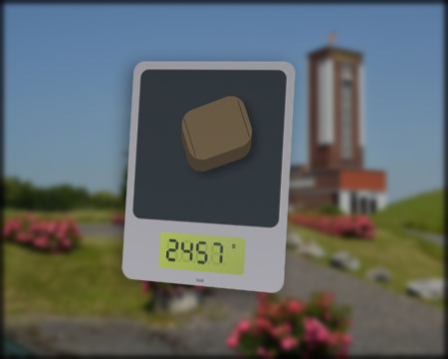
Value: 2457 g
